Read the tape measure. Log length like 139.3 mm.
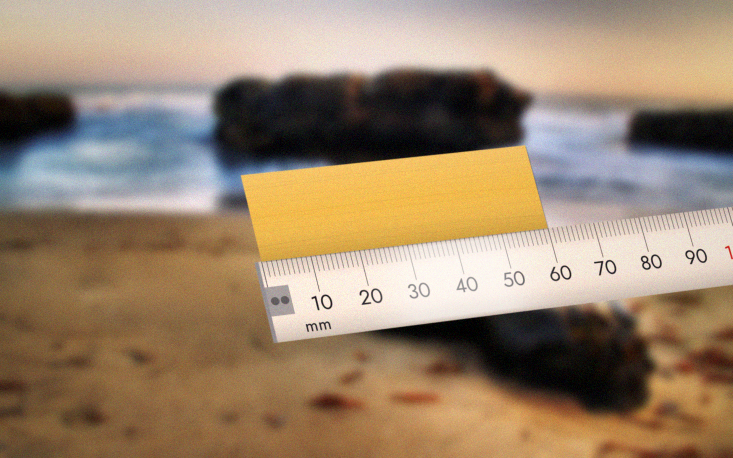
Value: 60 mm
